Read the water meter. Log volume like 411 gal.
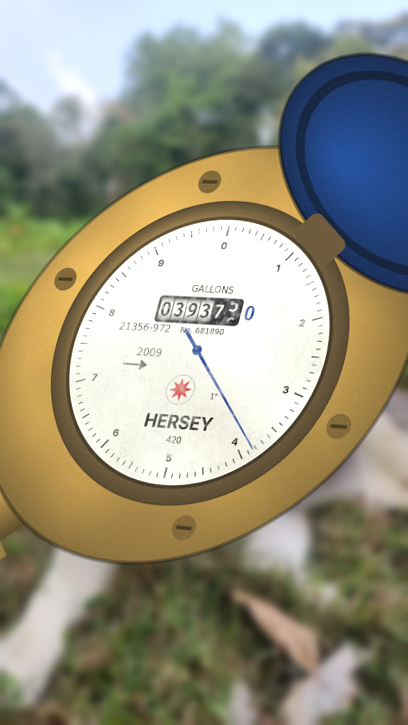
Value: 393753.8 gal
